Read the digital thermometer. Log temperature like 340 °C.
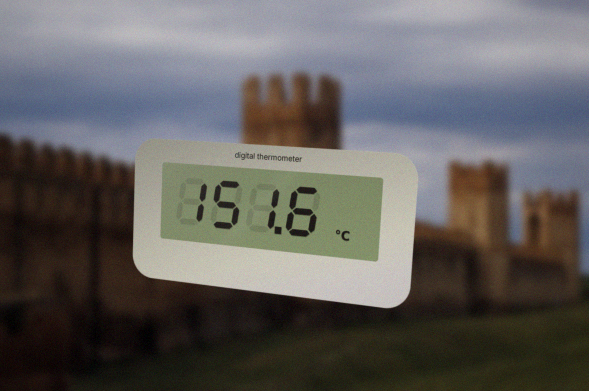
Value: 151.6 °C
